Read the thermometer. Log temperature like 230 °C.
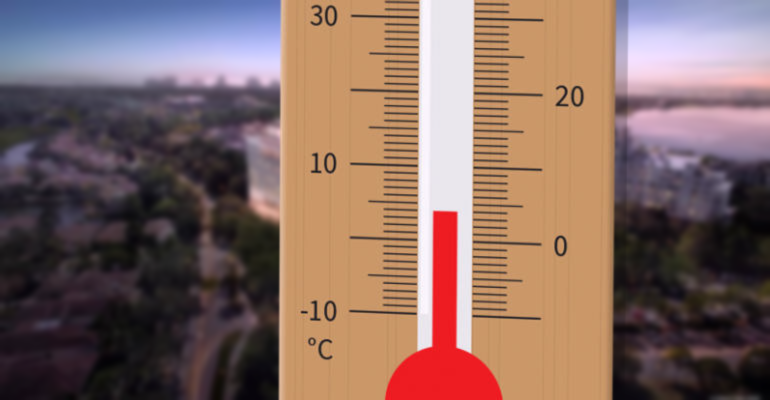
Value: 4 °C
